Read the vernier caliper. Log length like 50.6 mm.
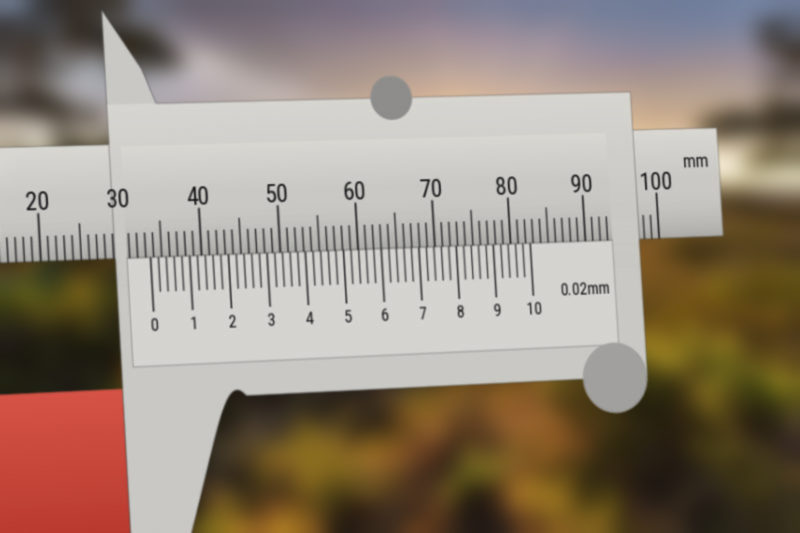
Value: 33.6 mm
